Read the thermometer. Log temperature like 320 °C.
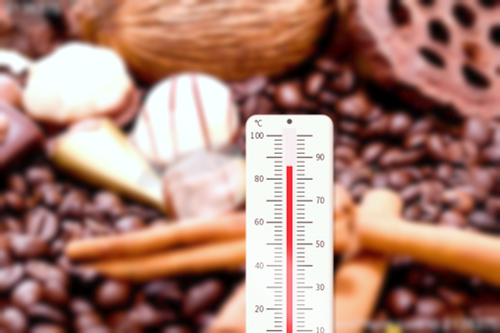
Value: 86 °C
